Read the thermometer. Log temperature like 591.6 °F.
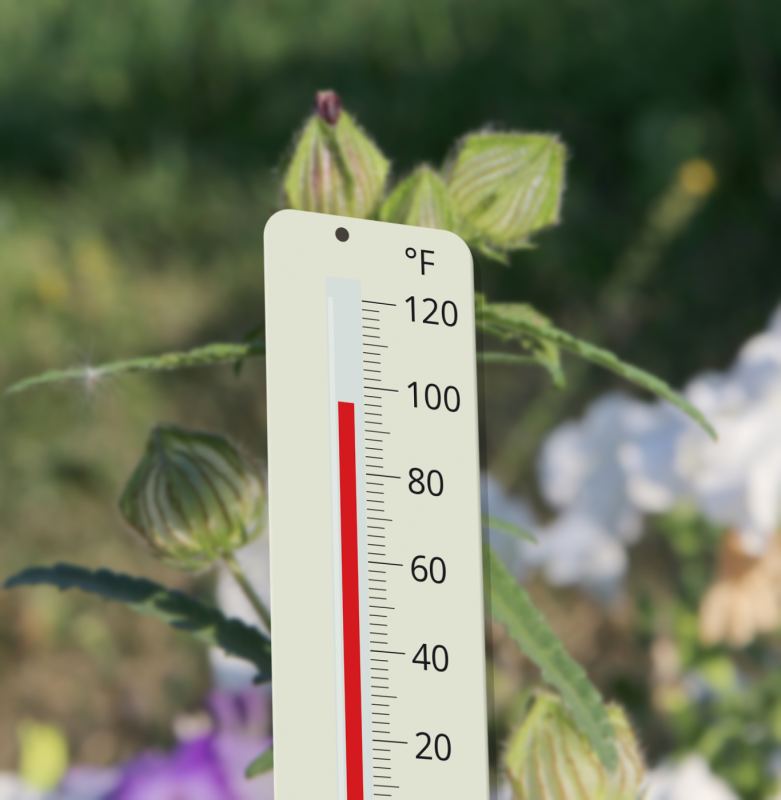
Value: 96 °F
